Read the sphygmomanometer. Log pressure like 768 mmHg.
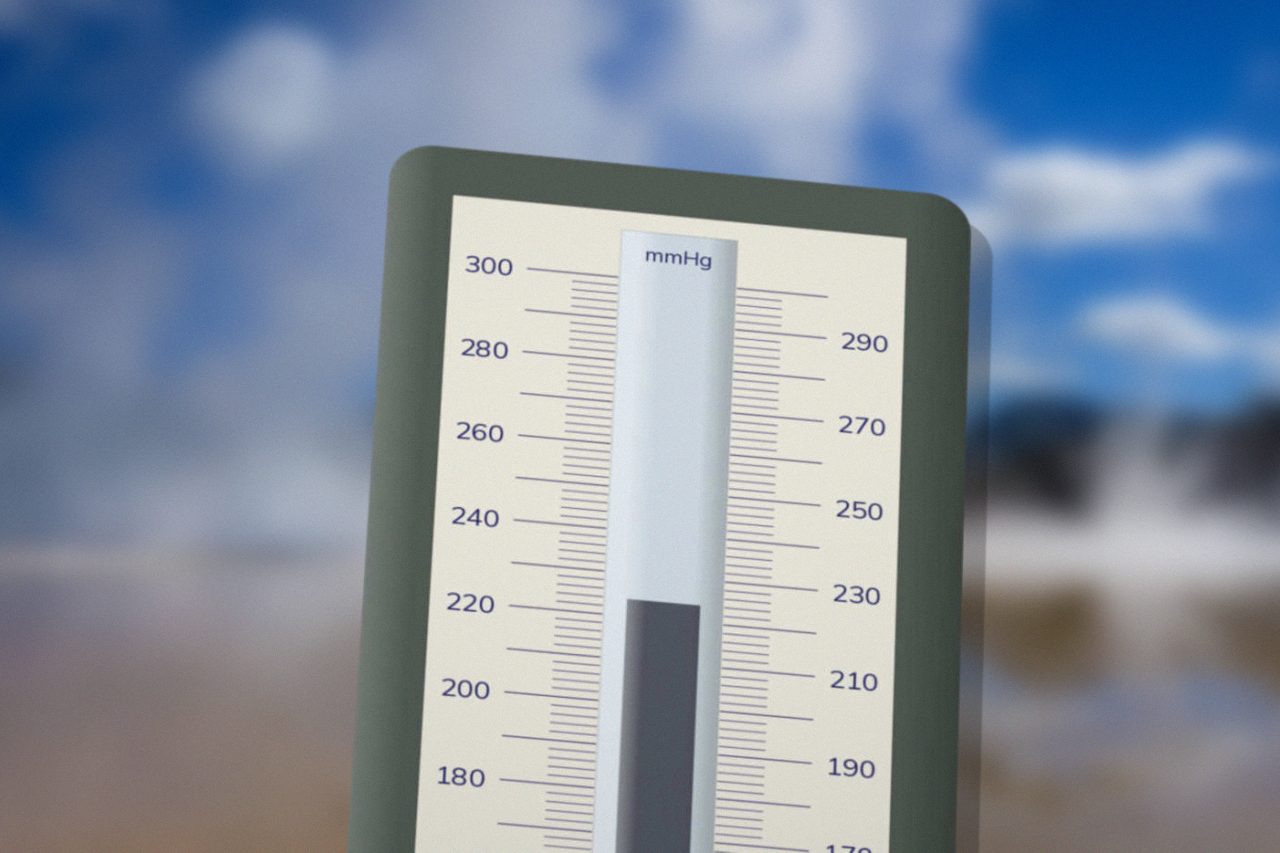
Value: 224 mmHg
